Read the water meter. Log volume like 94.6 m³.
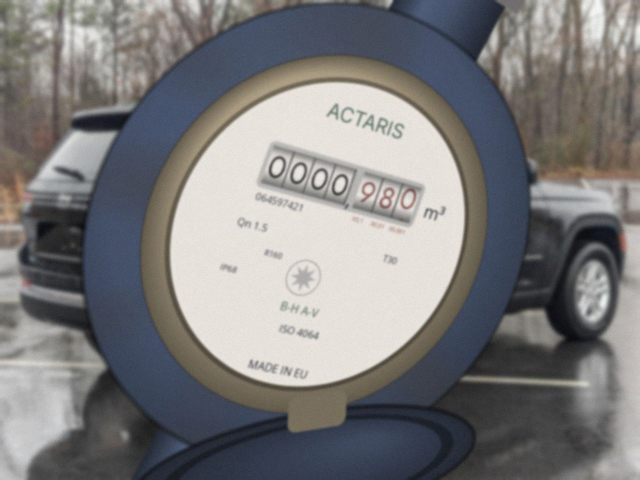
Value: 0.980 m³
